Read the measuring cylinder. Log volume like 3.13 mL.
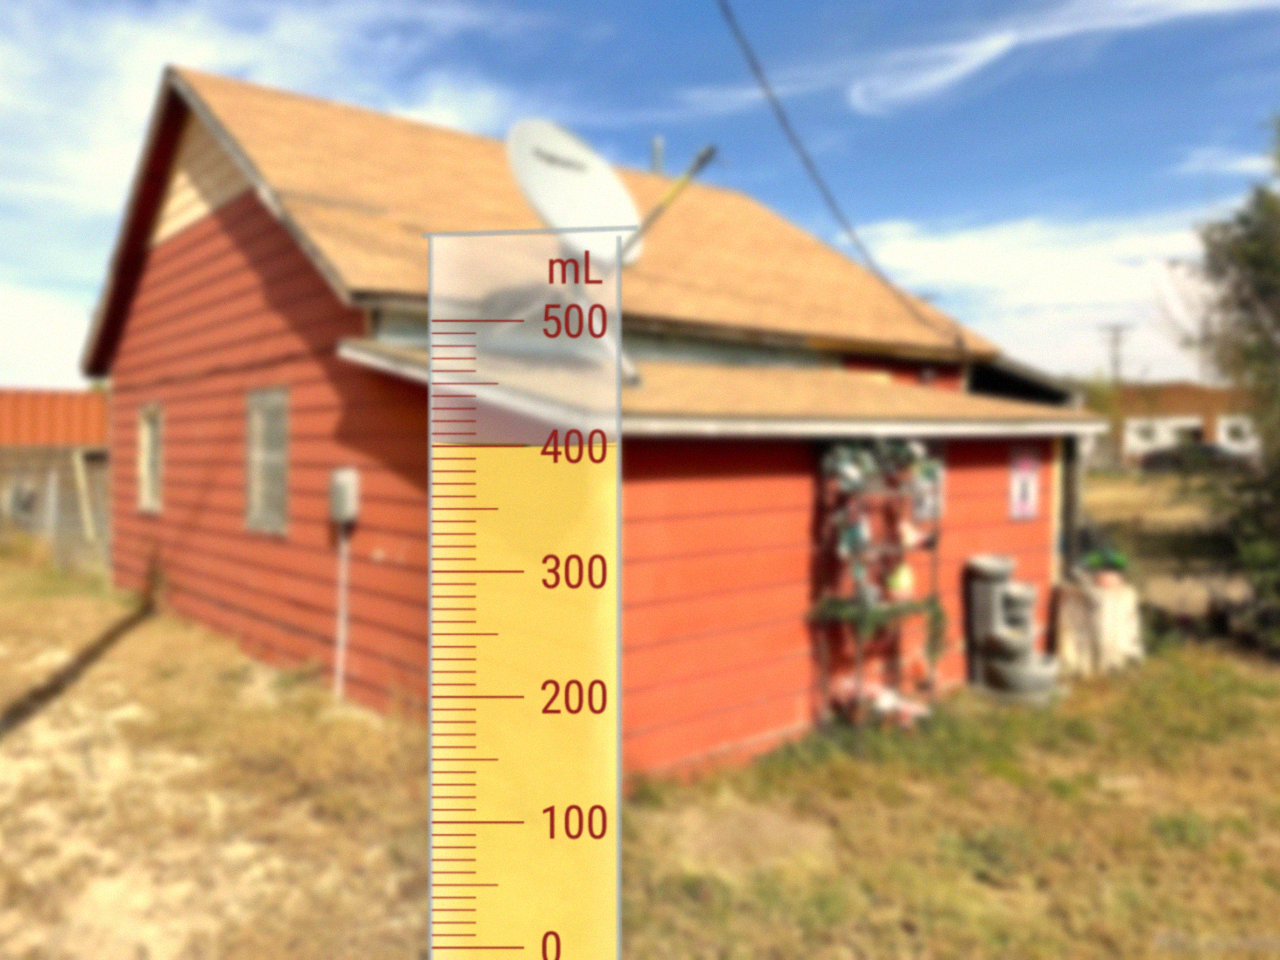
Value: 400 mL
